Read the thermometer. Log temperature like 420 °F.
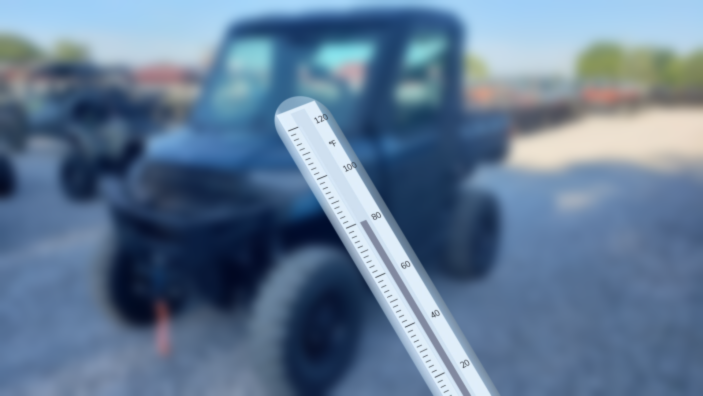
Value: 80 °F
